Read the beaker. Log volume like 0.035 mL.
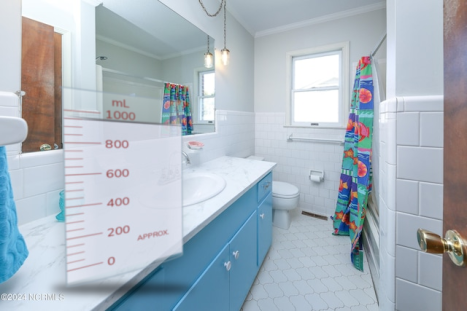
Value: 950 mL
